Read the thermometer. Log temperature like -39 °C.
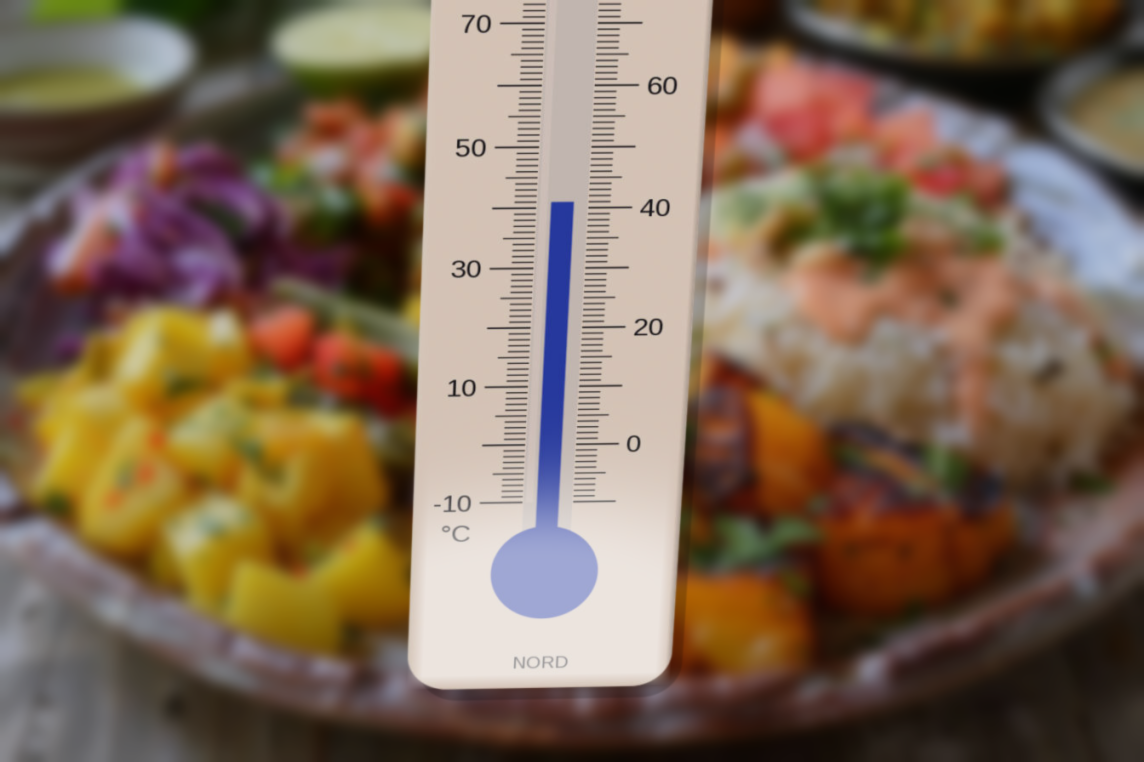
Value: 41 °C
